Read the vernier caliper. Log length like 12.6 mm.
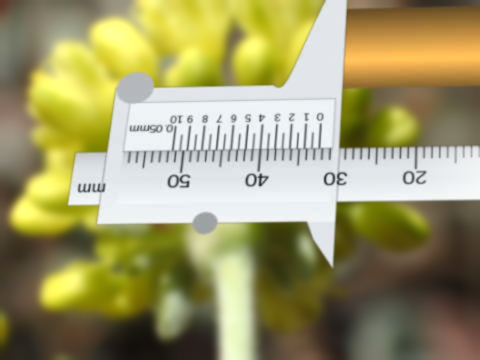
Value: 32.4 mm
